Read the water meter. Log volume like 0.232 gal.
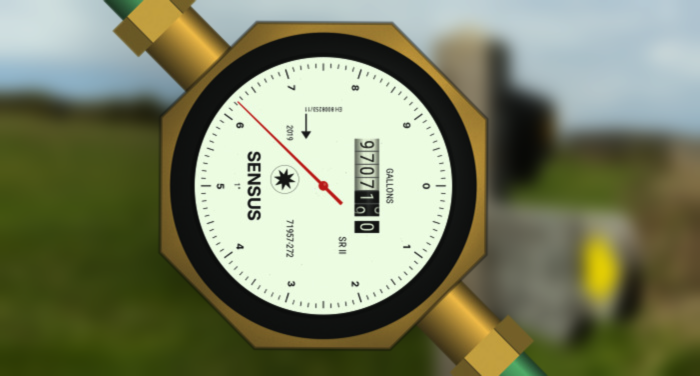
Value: 9707186.2 gal
